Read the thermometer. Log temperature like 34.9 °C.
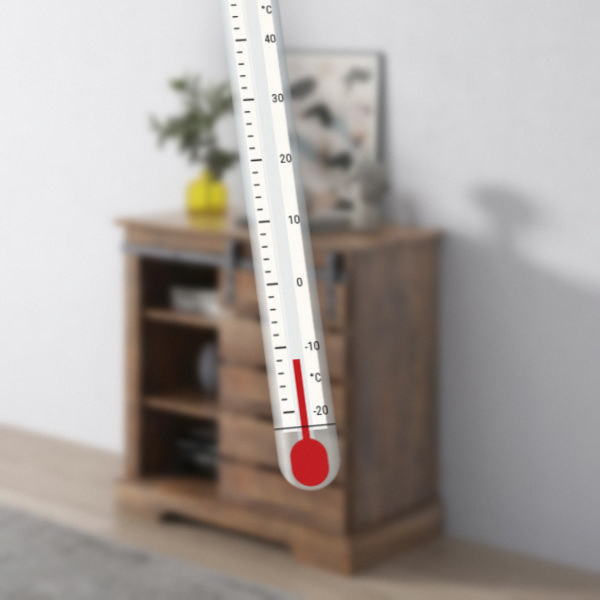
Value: -12 °C
